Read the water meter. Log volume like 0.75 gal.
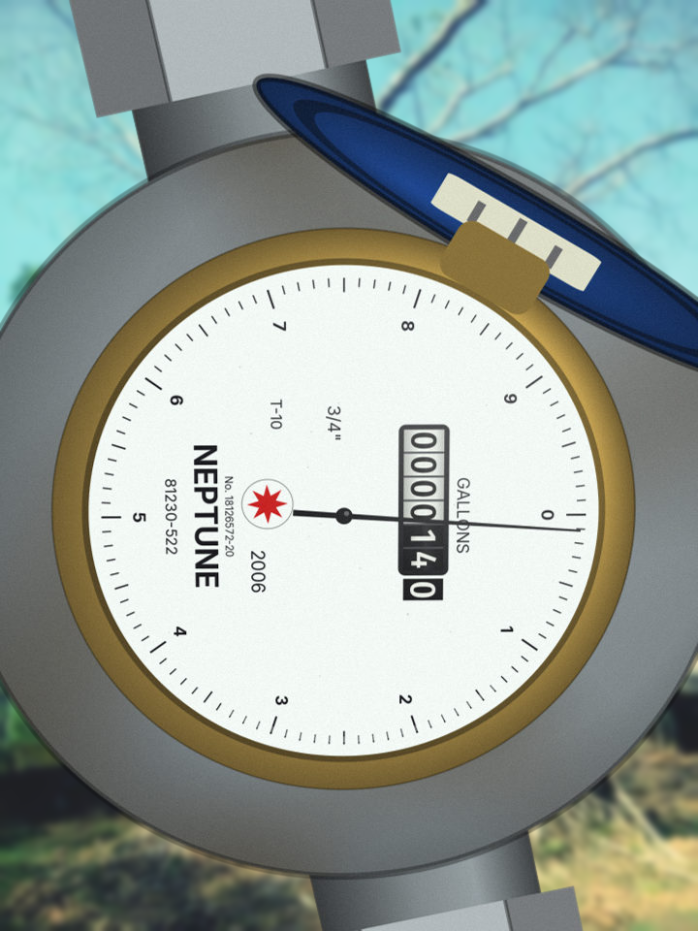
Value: 140.1 gal
